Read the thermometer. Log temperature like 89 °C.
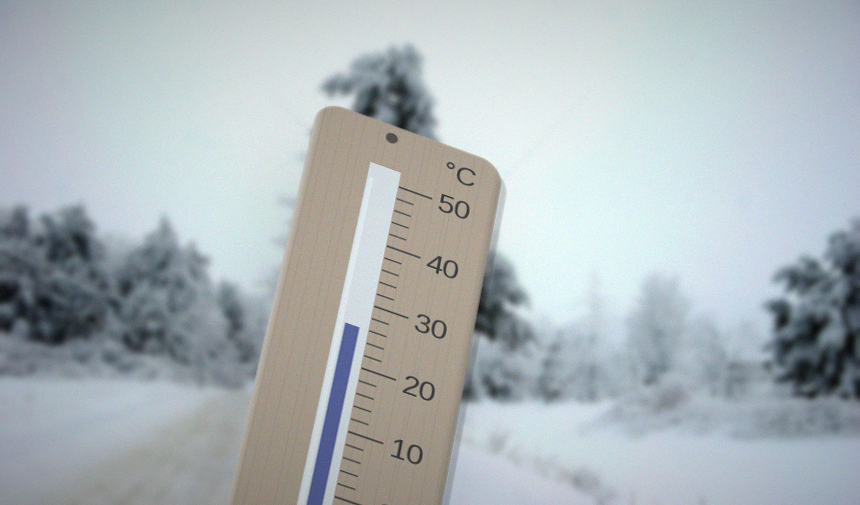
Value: 26 °C
